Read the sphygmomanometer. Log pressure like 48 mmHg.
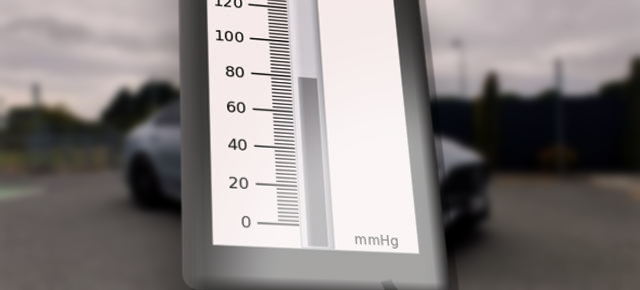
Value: 80 mmHg
